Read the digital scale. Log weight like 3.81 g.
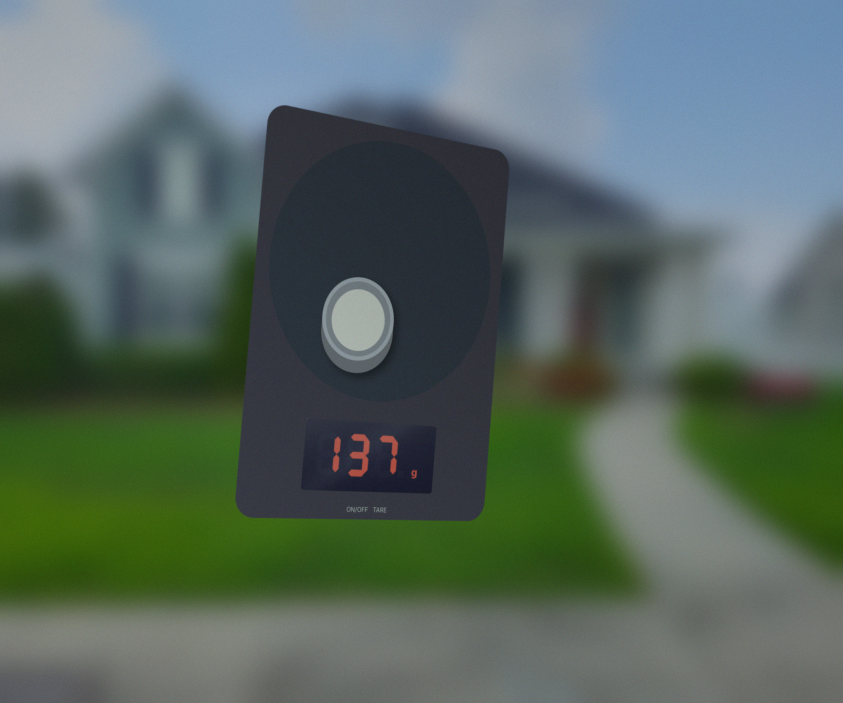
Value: 137 g
